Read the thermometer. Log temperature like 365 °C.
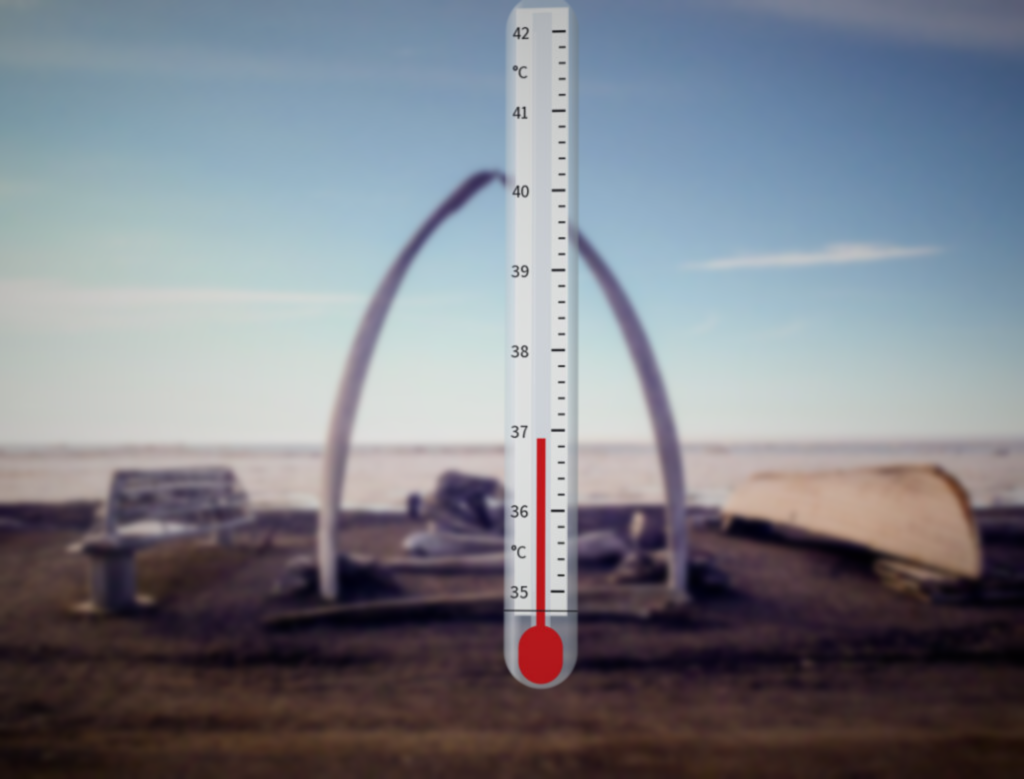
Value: 36.9 °C
